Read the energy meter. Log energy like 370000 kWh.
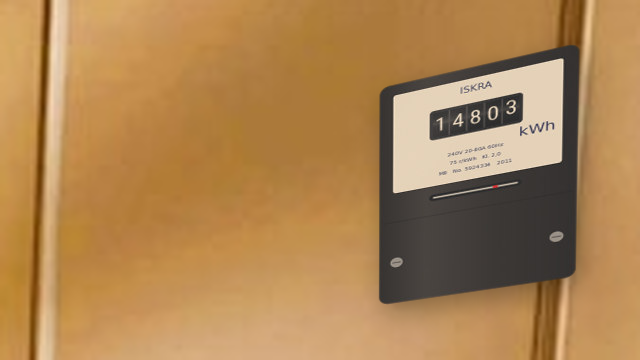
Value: 14803 kWh
